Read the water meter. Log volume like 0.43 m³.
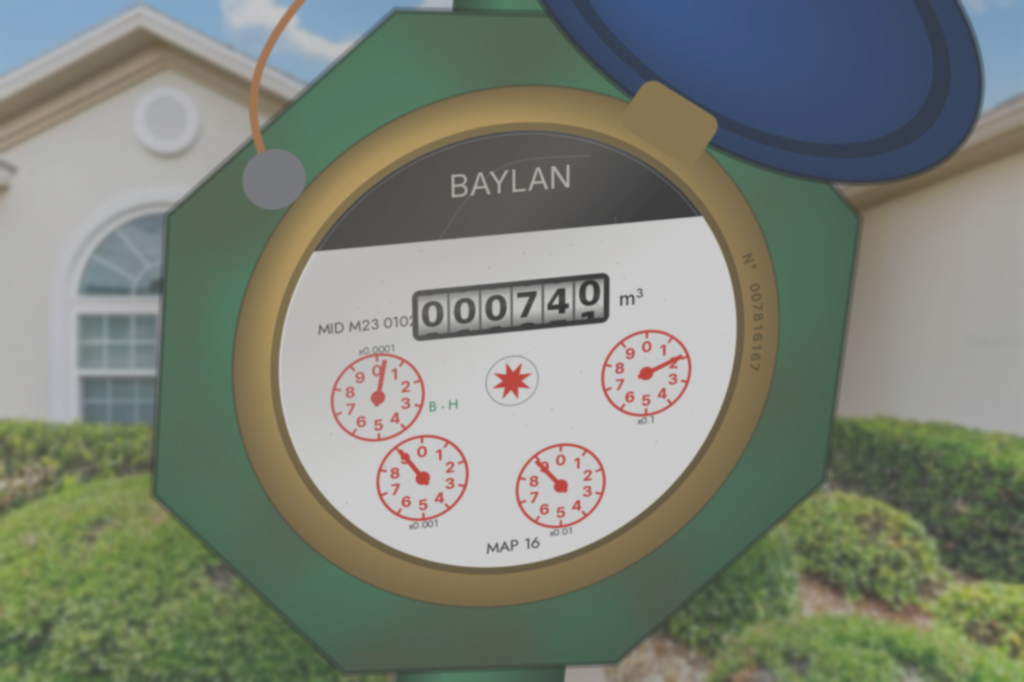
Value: 740.1890 m³
